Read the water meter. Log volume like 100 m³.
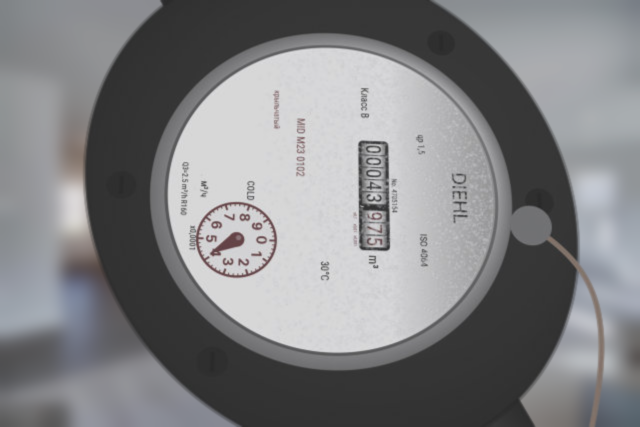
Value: 43.9754 m³
